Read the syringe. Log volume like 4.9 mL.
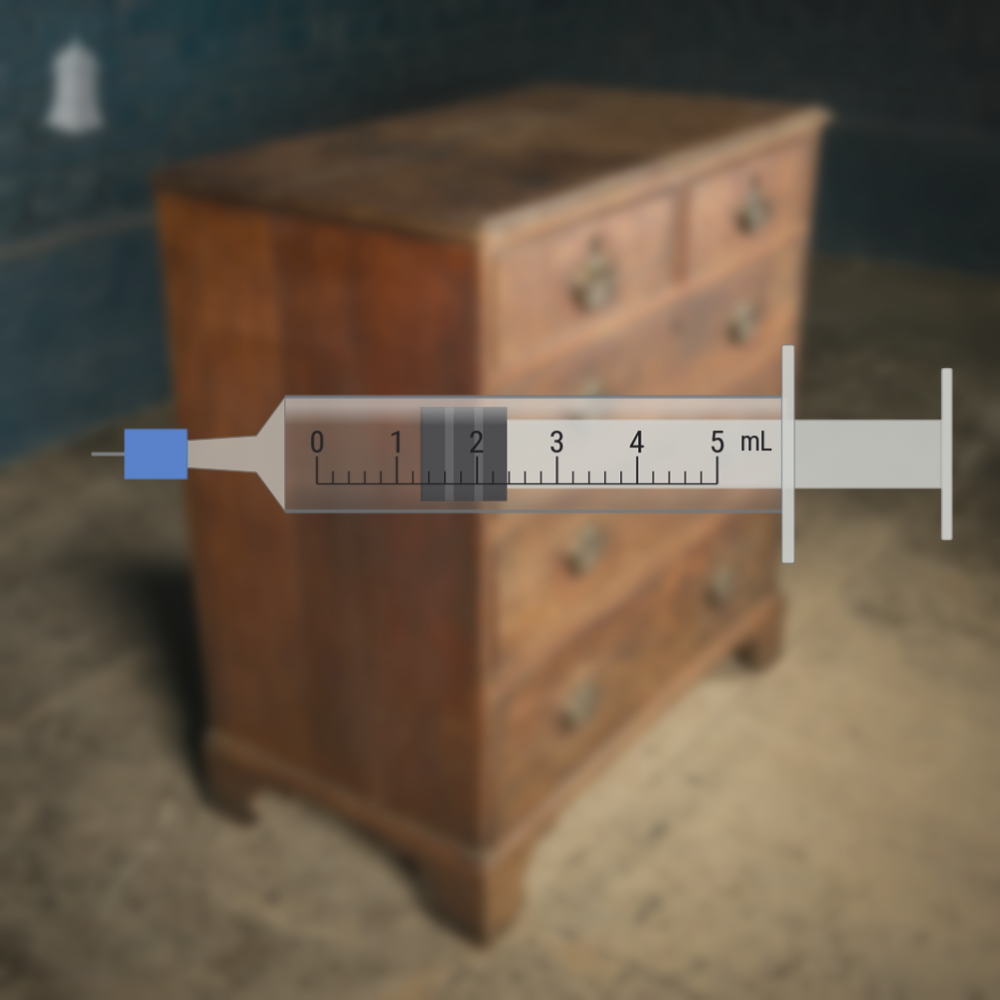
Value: 1.3 mL
